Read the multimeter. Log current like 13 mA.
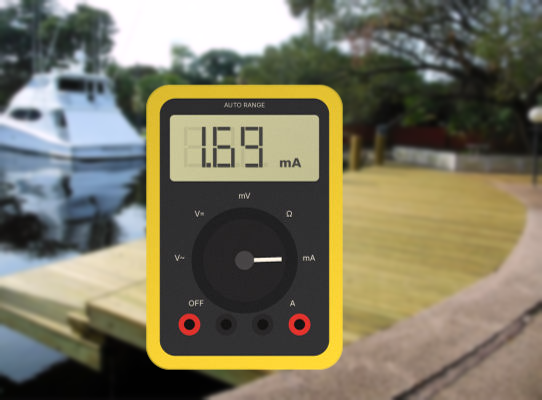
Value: 1.69 mA
